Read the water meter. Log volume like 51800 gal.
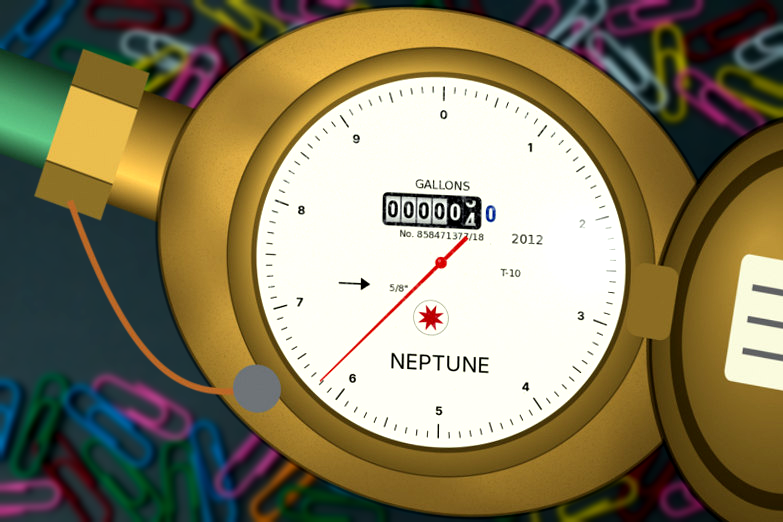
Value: 36.2 gal
